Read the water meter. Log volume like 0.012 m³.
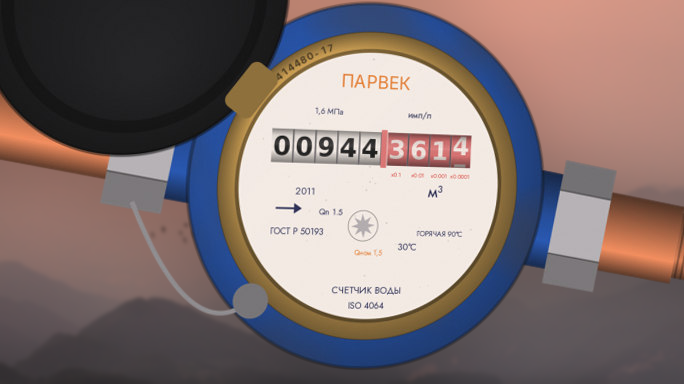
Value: 944.3614 m³
